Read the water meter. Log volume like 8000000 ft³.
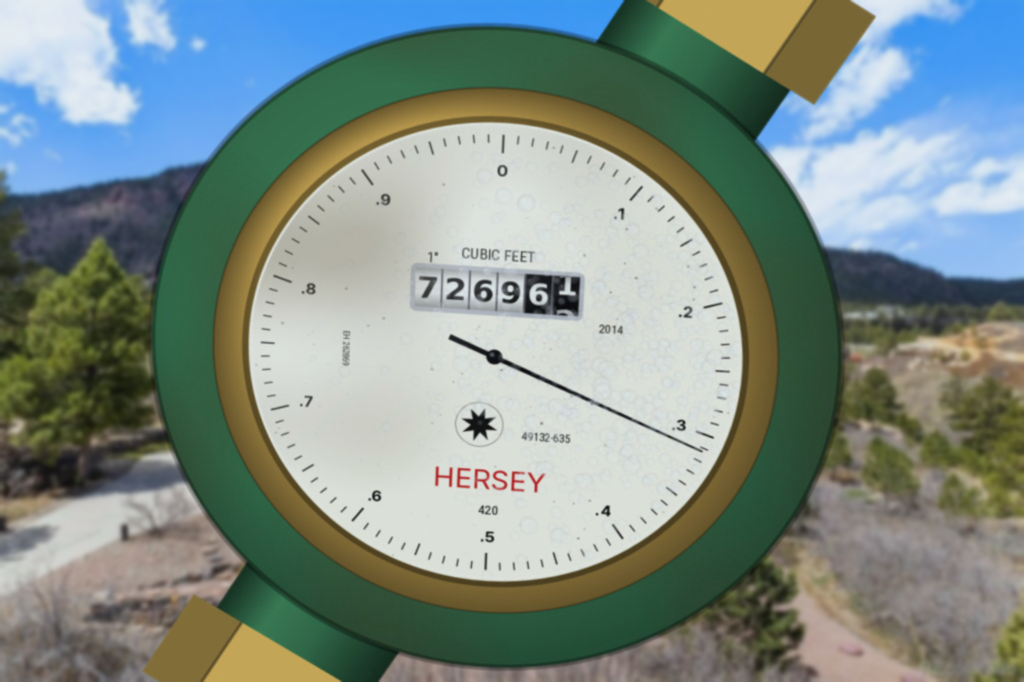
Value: 726961.31 ft³
